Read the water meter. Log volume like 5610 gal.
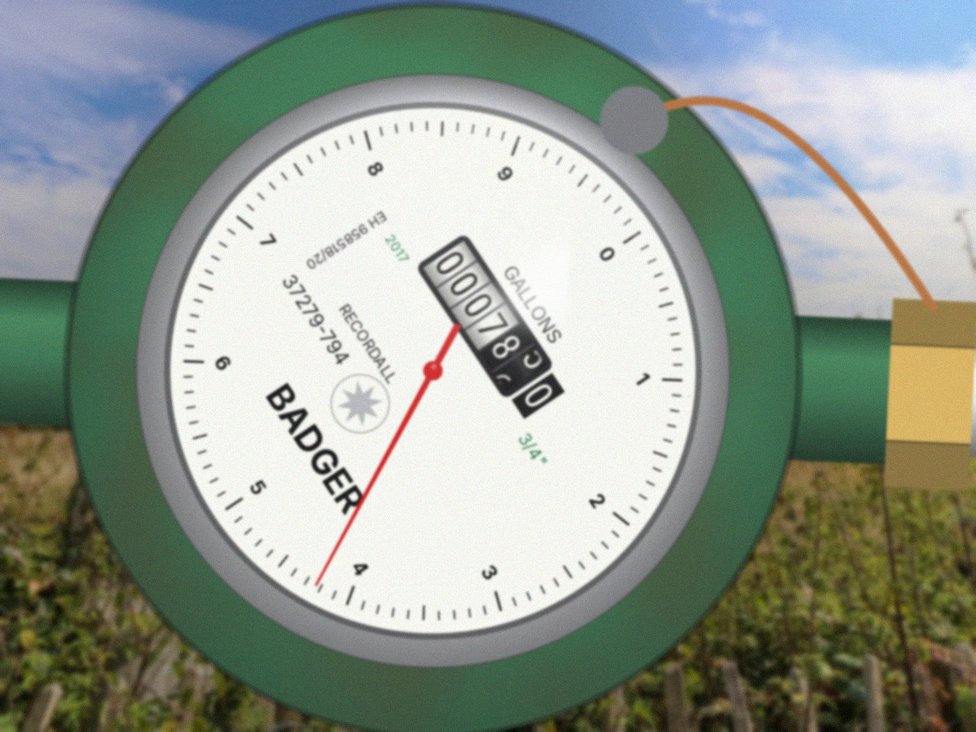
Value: 7854.2 gal
